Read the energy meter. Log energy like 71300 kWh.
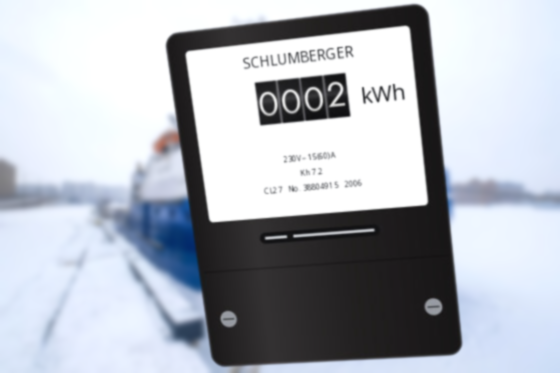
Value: 2 kWh
